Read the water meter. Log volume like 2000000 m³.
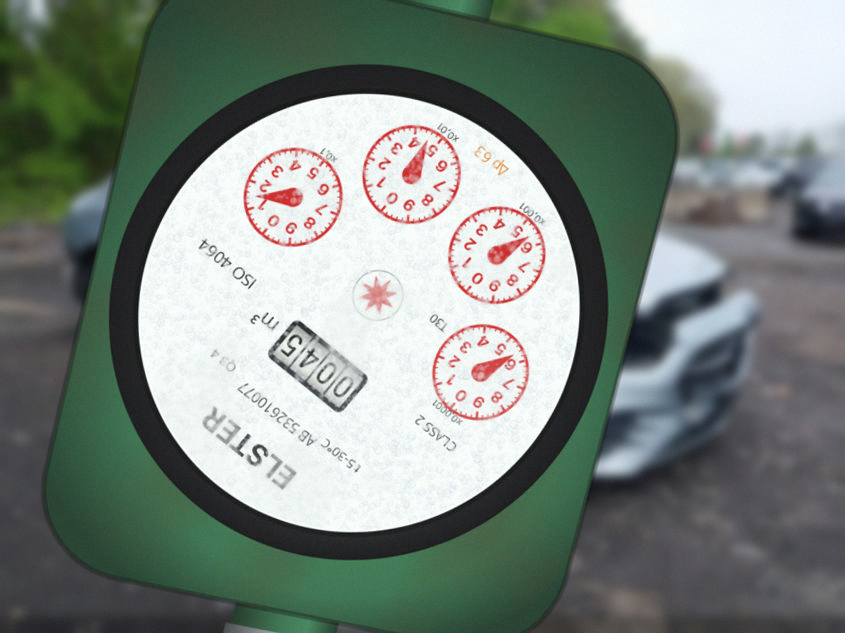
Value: 45.1455 m³
